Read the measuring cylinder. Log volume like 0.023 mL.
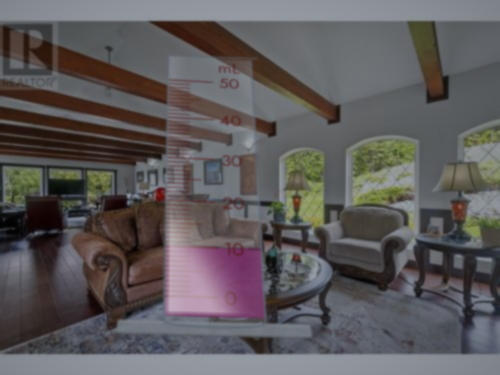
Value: 10 mL
